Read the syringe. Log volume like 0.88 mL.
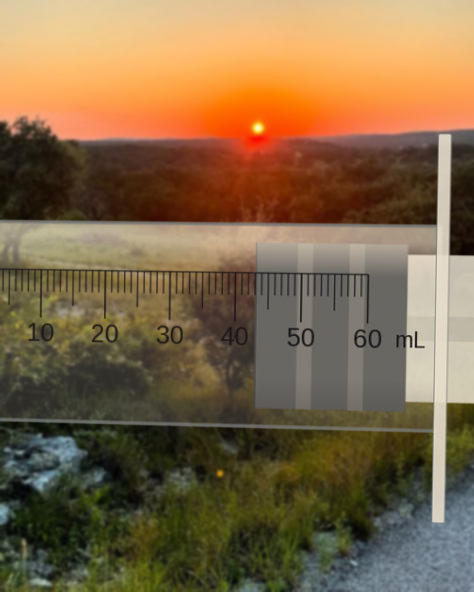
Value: 43 mL
